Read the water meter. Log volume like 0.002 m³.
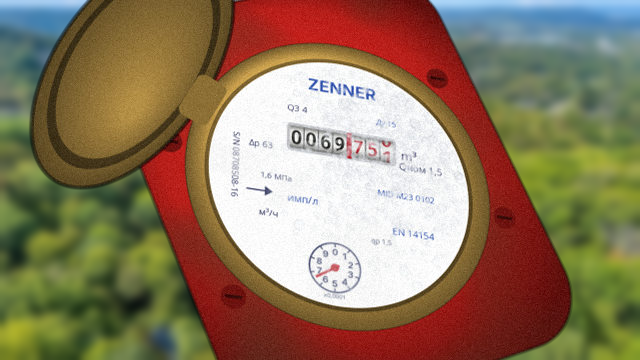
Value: 69.7506 m³
